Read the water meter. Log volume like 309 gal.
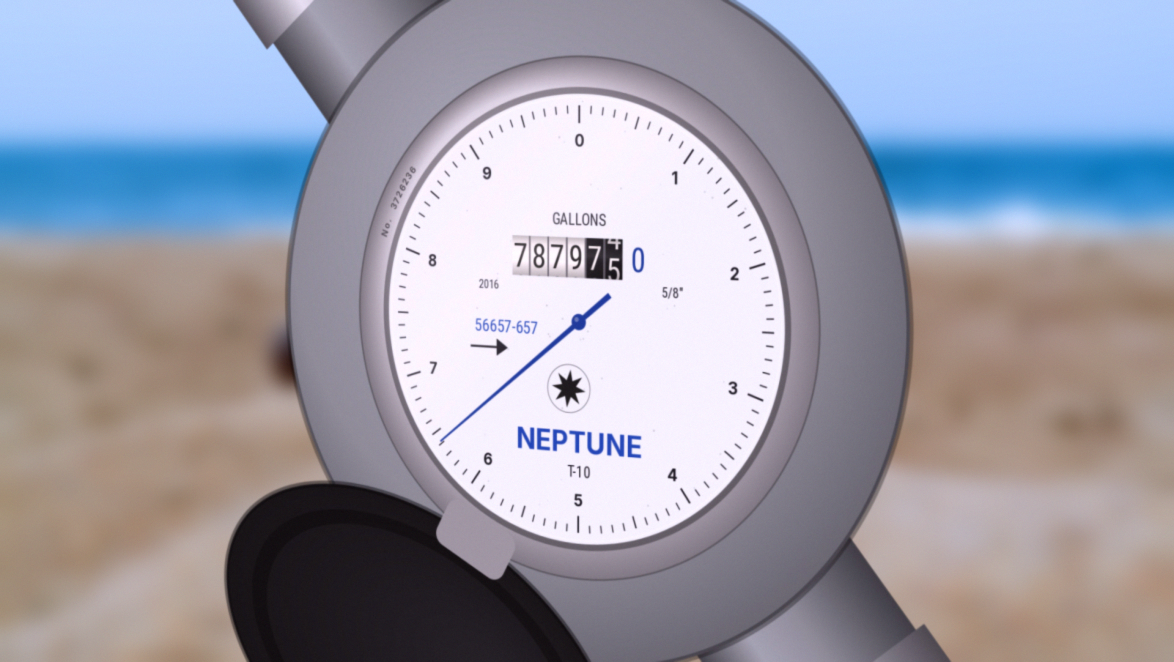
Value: 7879746.4 gal
